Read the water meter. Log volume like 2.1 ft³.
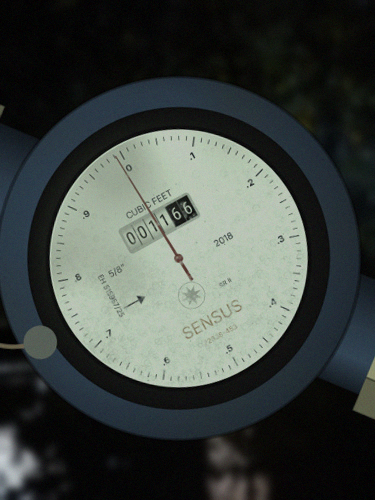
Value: 1165.99 ft³
